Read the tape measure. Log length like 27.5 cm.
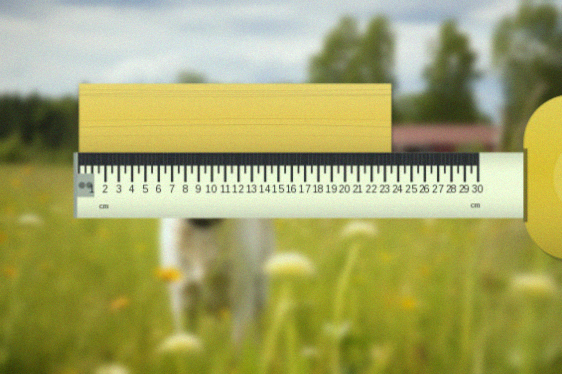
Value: 23.5 cm
